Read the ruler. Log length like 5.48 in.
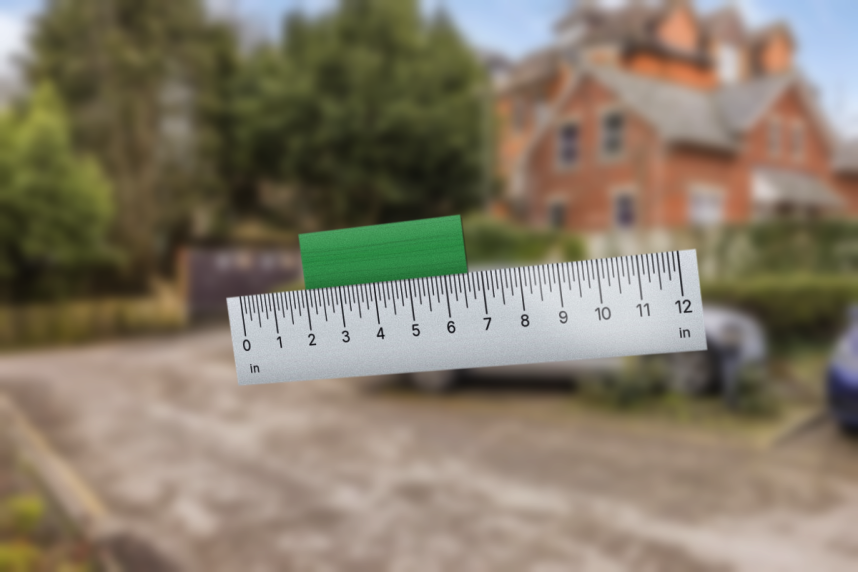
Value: 4.625 in
